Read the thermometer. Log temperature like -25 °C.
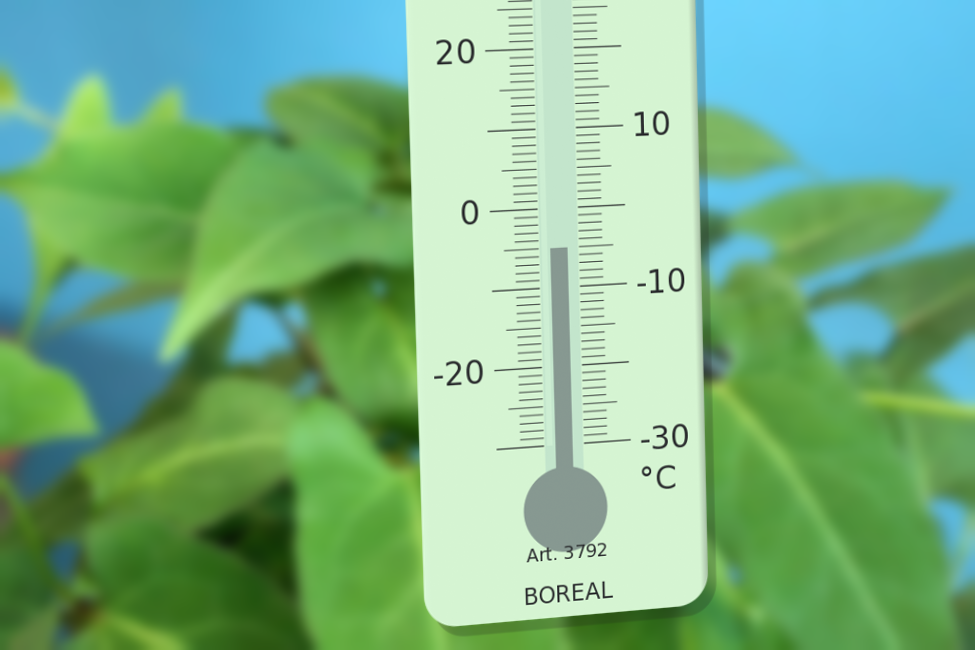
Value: -5 °C
